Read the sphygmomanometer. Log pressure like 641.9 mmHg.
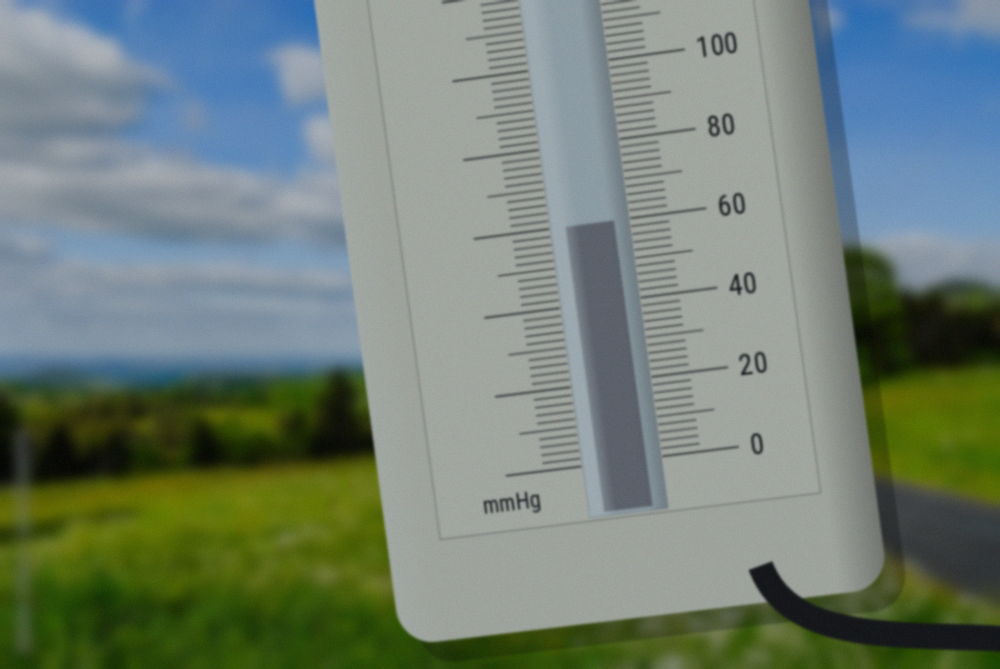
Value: 60 mmHg
